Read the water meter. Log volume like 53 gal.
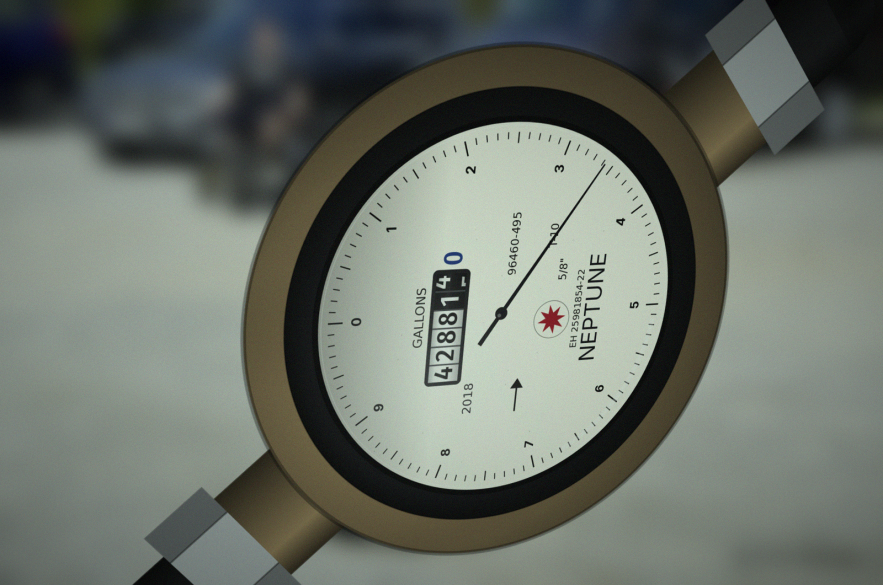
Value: 4288143.4 gal
